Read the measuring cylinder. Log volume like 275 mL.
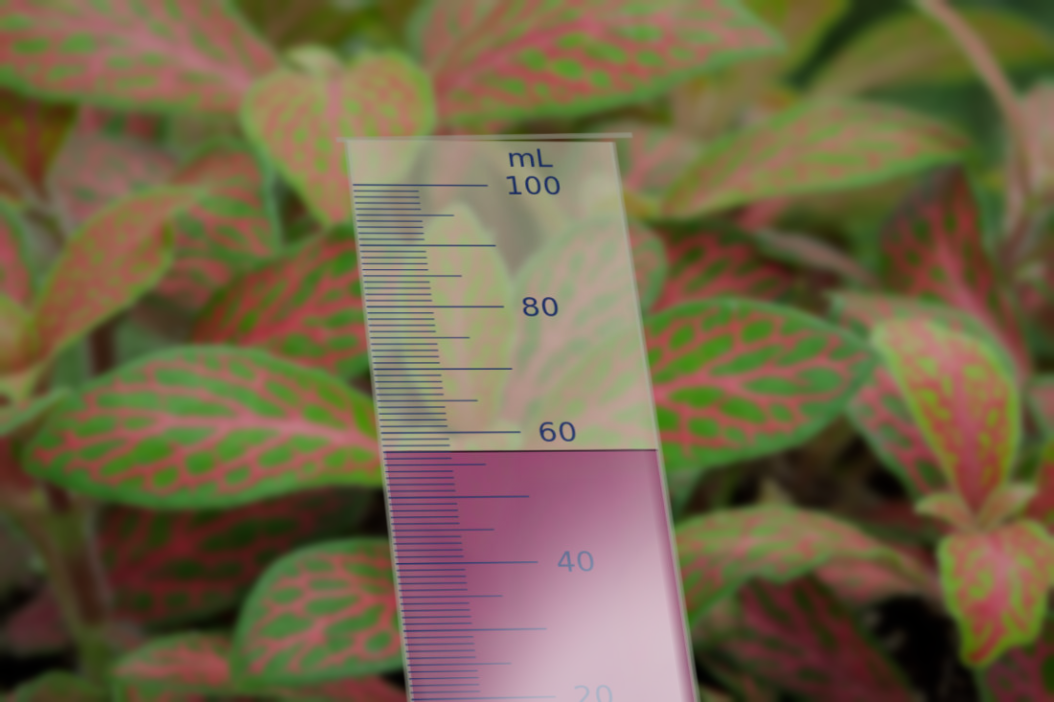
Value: 57 mL
